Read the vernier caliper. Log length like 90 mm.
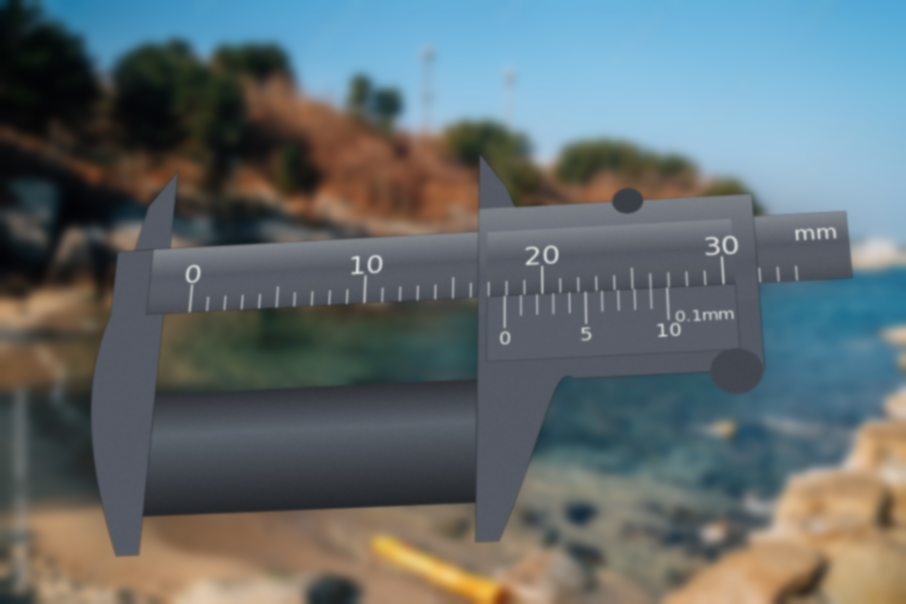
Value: 17.9 mm
